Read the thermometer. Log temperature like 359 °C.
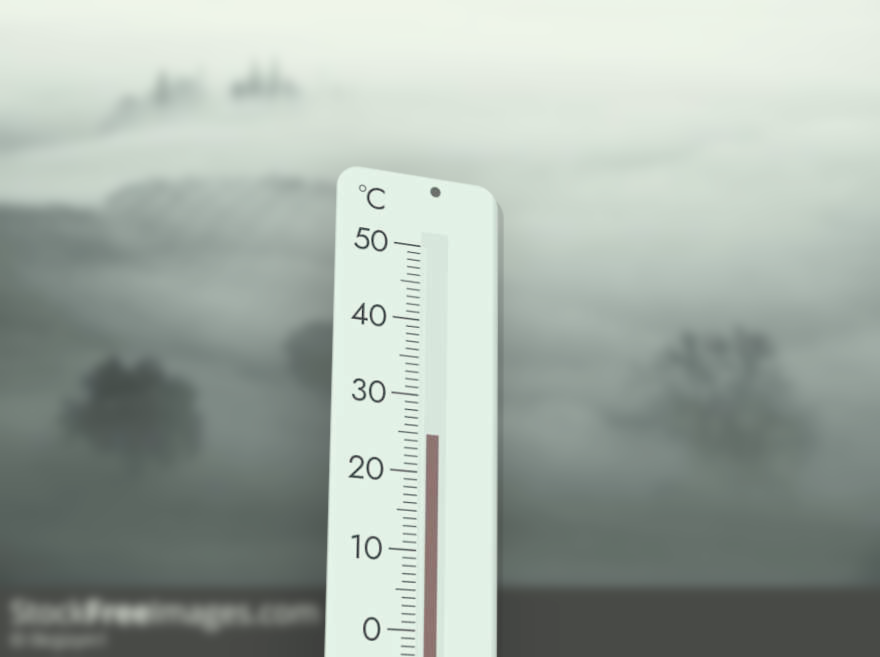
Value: 25 °C
